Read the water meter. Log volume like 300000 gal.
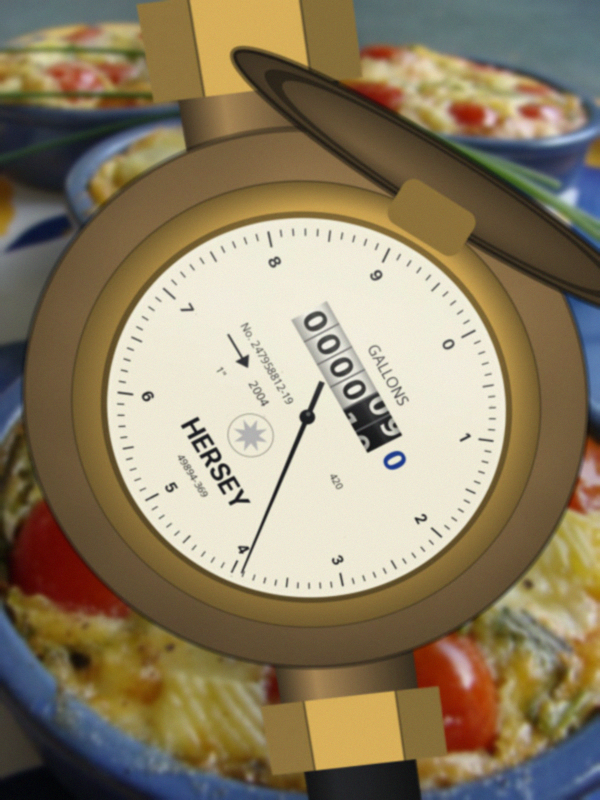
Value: 93.9 gal
